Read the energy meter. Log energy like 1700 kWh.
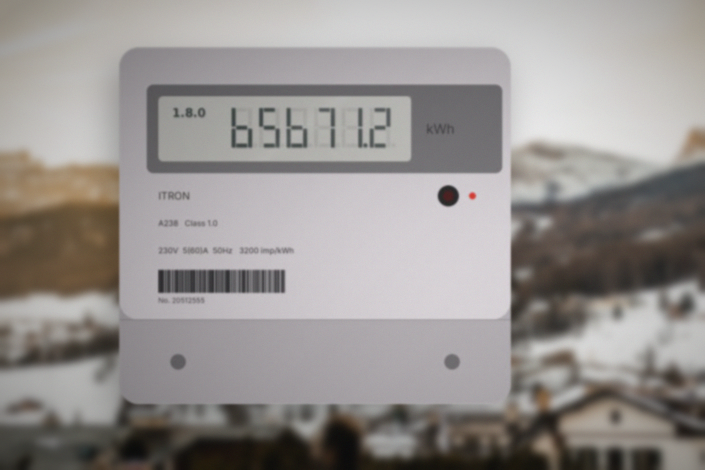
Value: 65671.2 kWh
